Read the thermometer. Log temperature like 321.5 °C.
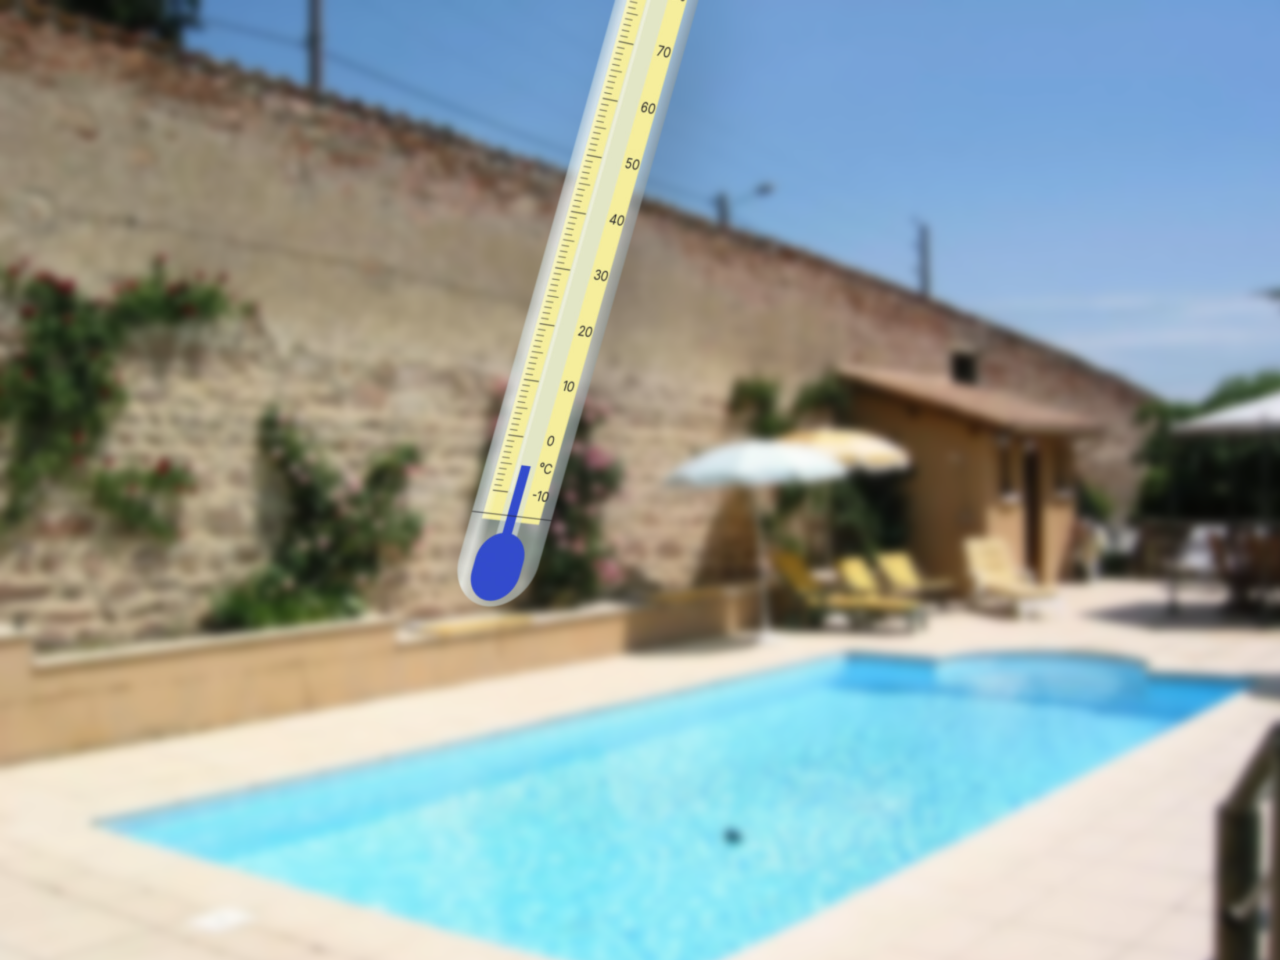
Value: -5 °C
